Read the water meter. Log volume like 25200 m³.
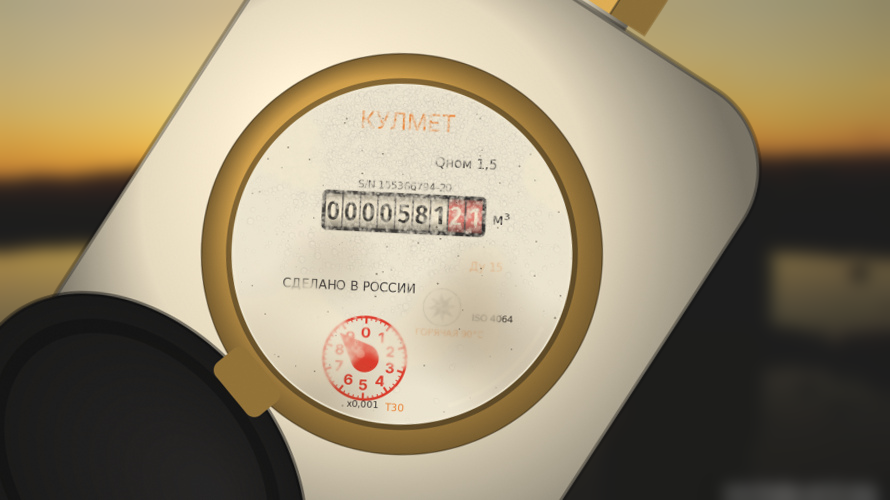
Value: 581.218 m³
